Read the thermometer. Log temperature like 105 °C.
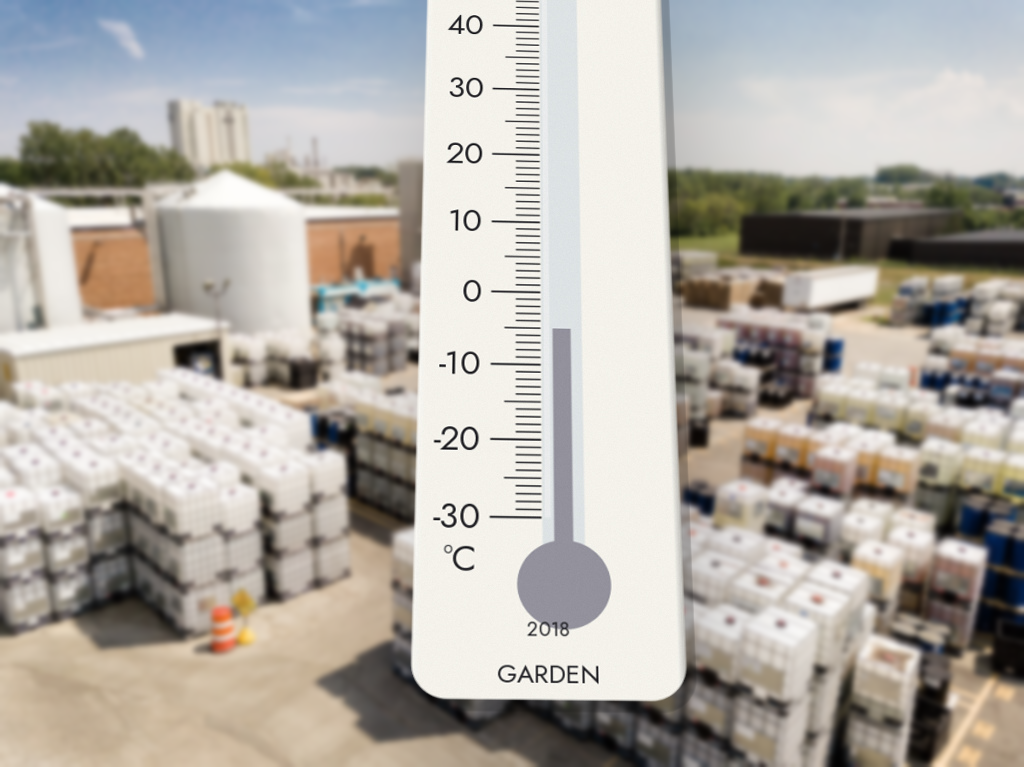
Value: -5 °C
